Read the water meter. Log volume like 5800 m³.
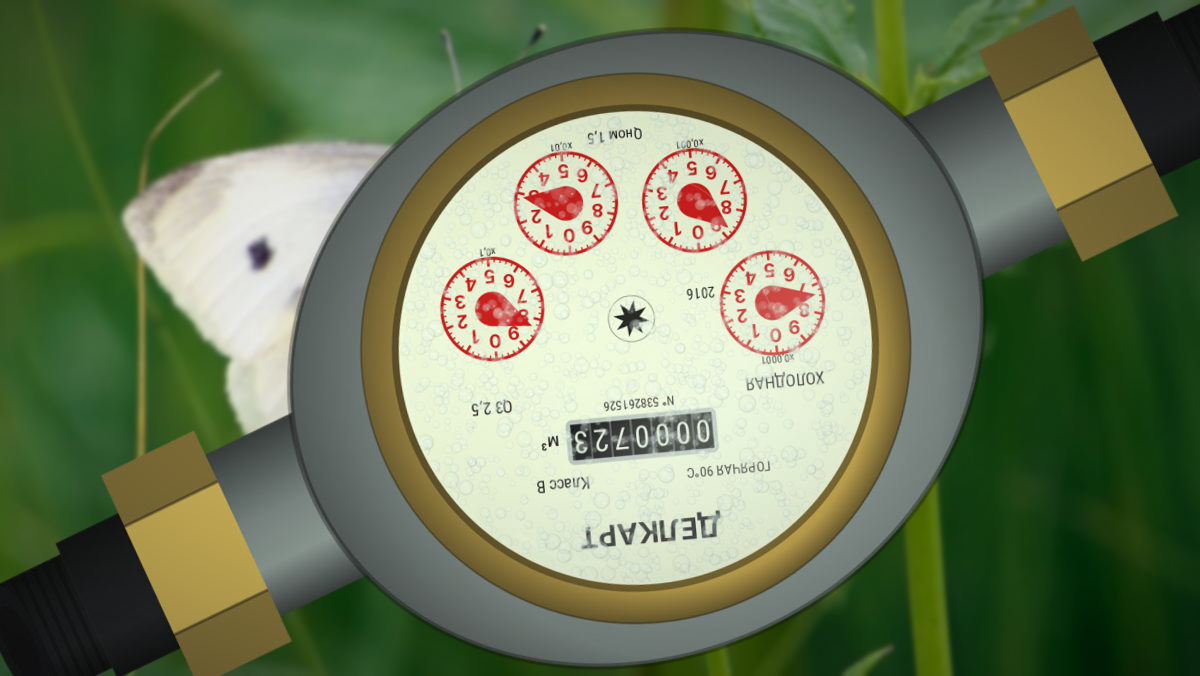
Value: 723.8287 m³
